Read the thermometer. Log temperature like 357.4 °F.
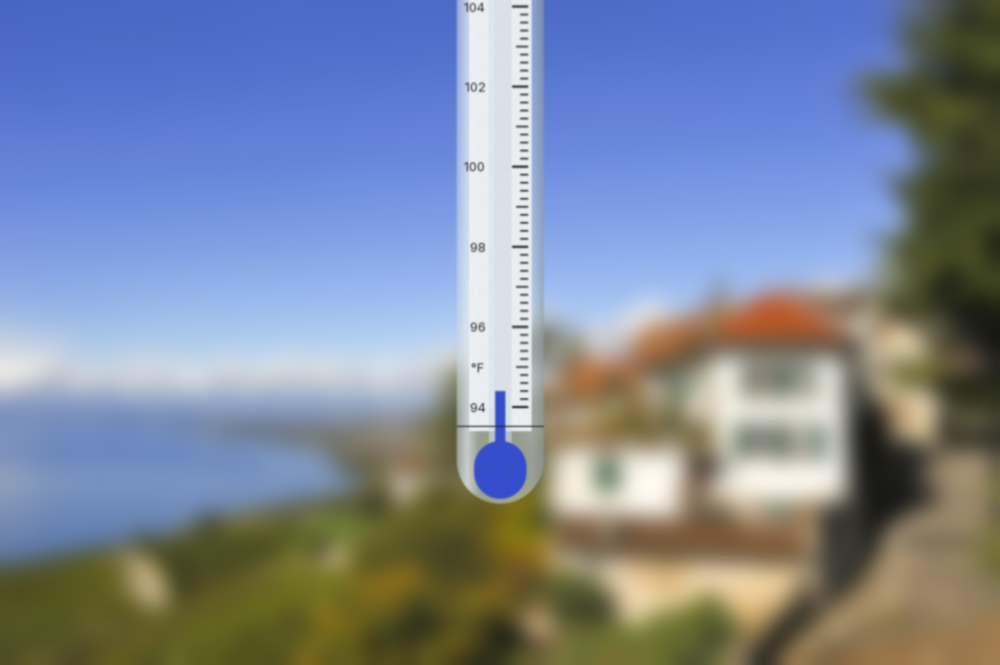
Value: 94.4 °F
